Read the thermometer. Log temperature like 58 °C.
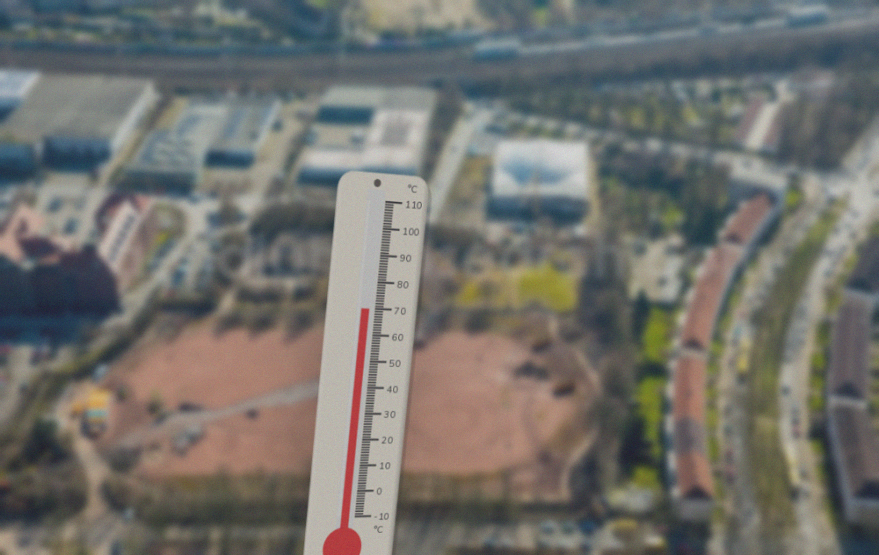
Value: 70 °C
